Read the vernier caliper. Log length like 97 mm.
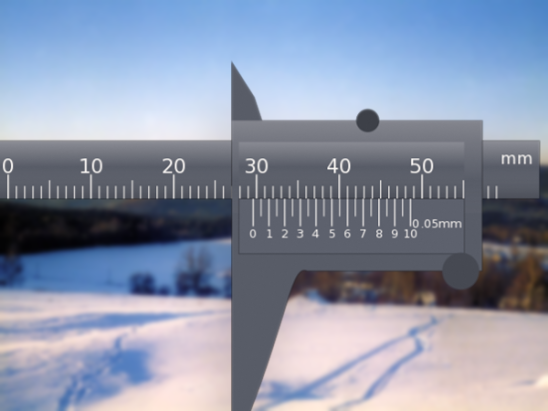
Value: 29.6 mm
